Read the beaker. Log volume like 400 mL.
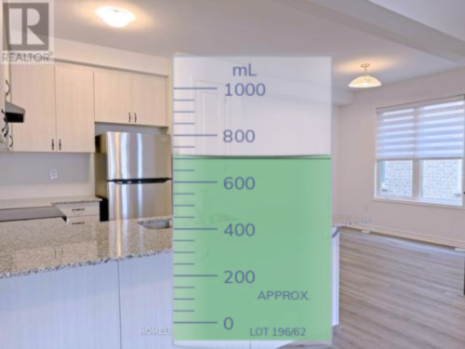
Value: 700 mL
